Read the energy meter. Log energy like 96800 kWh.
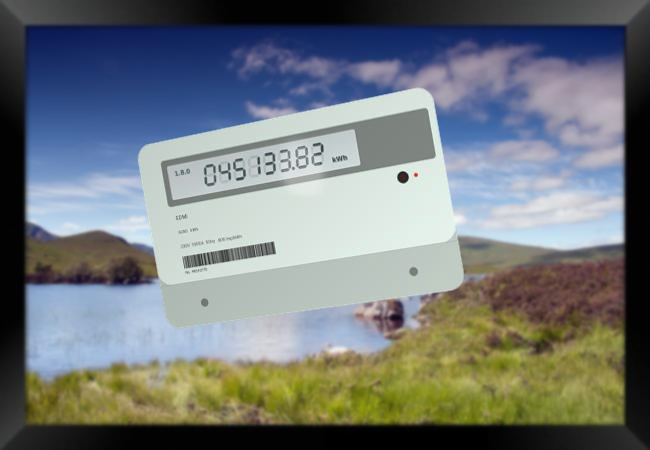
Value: 45133.82 kWh
